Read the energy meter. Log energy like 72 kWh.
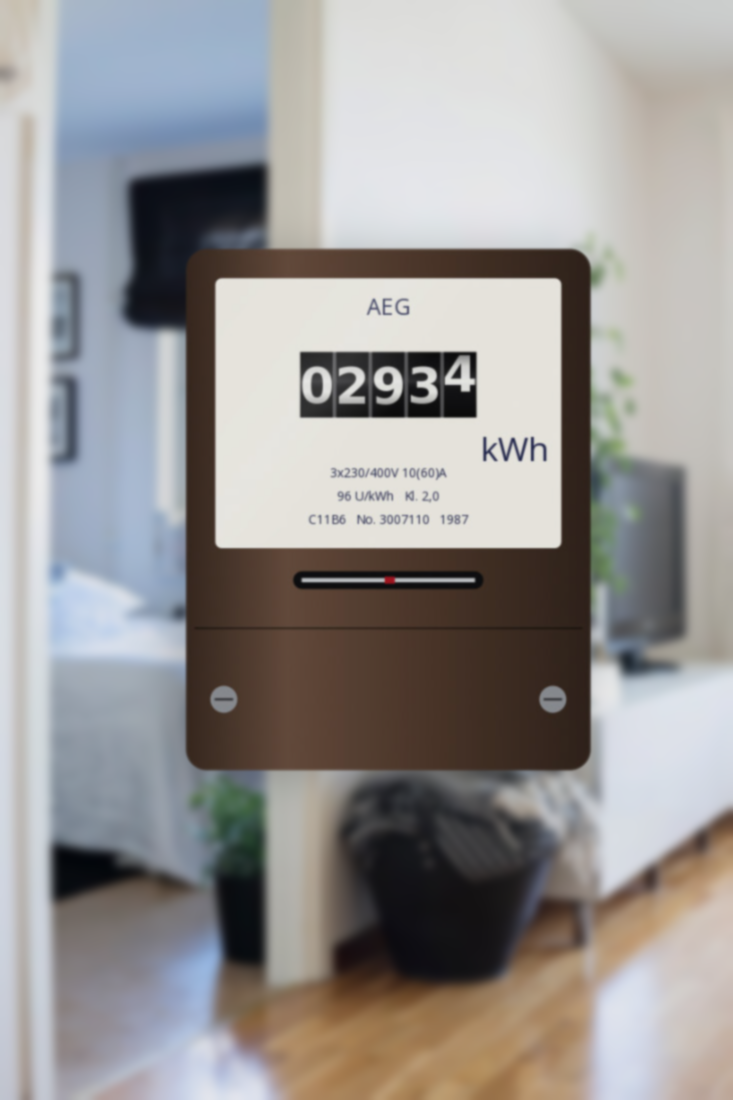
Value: 2934 kWh
